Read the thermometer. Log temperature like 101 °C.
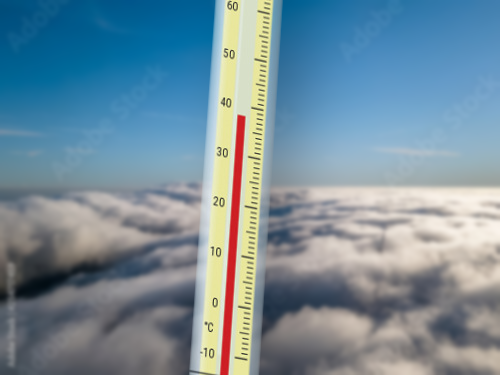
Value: 38 °C
